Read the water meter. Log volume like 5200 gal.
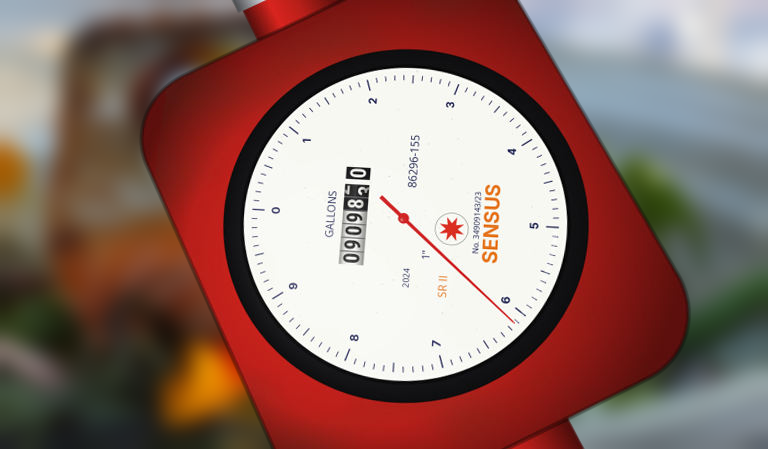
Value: 909826.1 gal
